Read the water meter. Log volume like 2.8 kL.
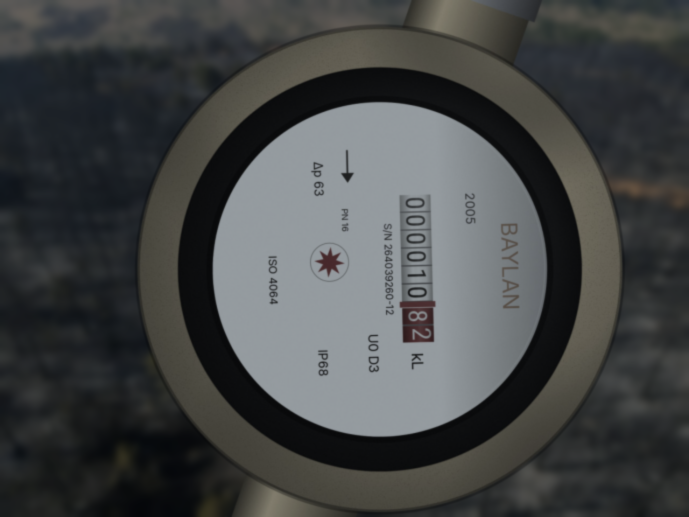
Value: 10.82 kL
